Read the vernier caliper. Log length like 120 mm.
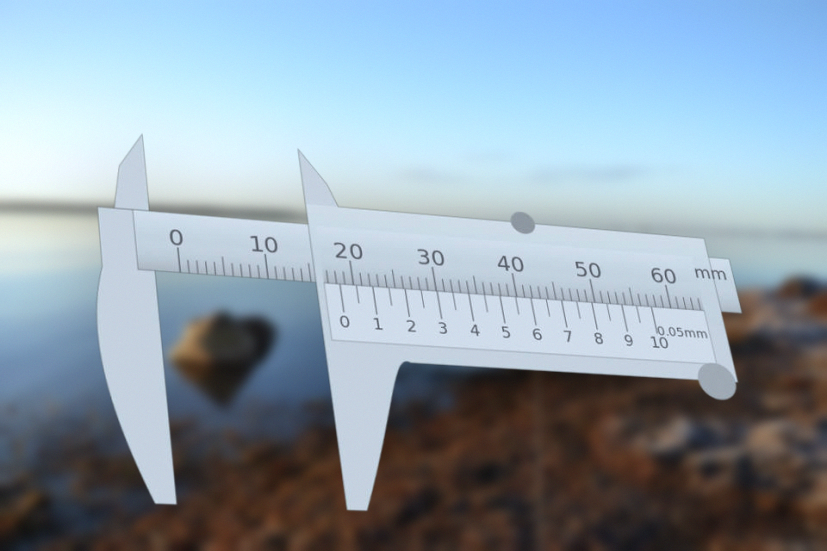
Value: 18.4 mm
